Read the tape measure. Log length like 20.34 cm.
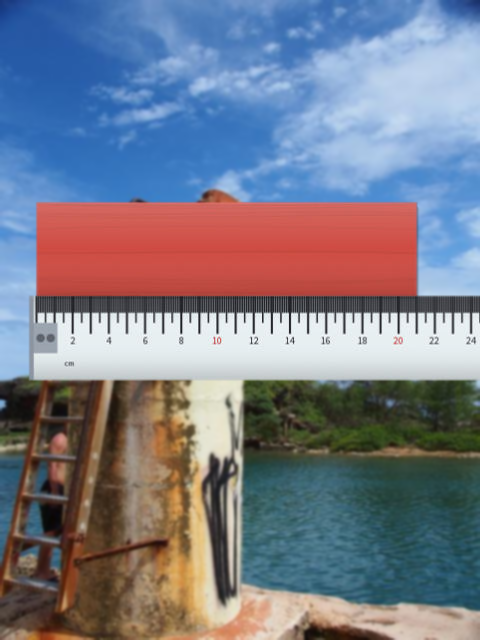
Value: 21 cm
